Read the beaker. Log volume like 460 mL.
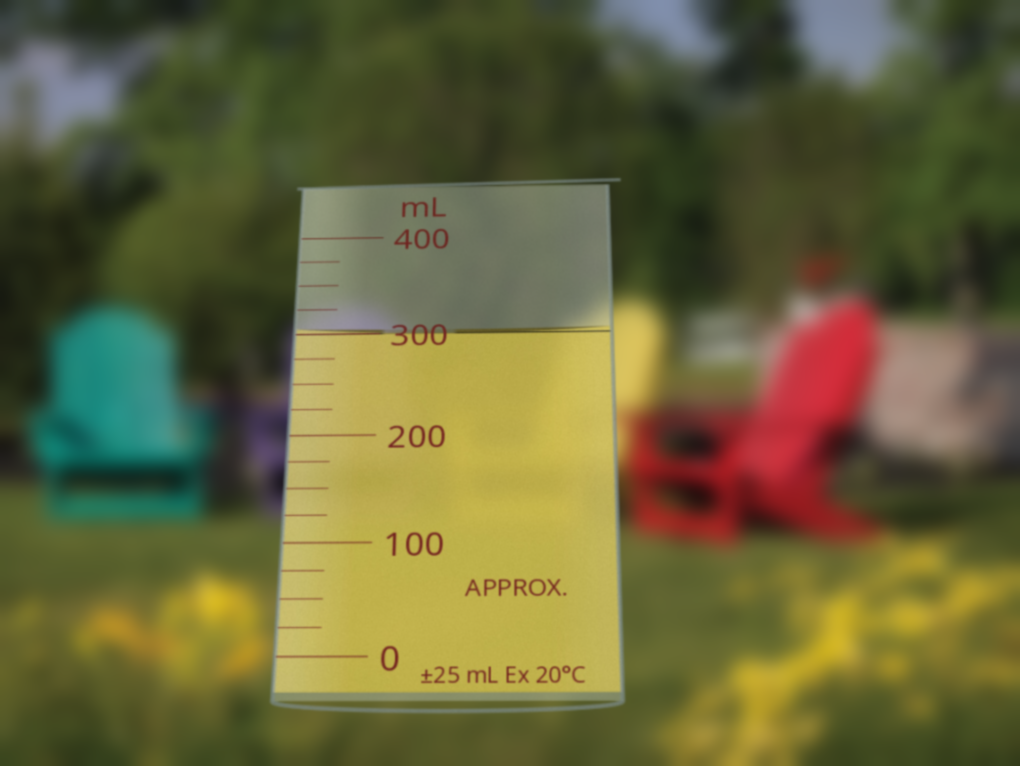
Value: 300 mL
